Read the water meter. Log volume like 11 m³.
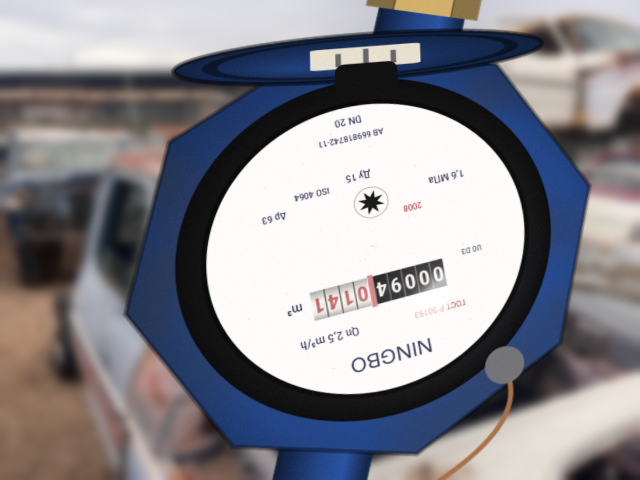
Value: 94.0141 m³
